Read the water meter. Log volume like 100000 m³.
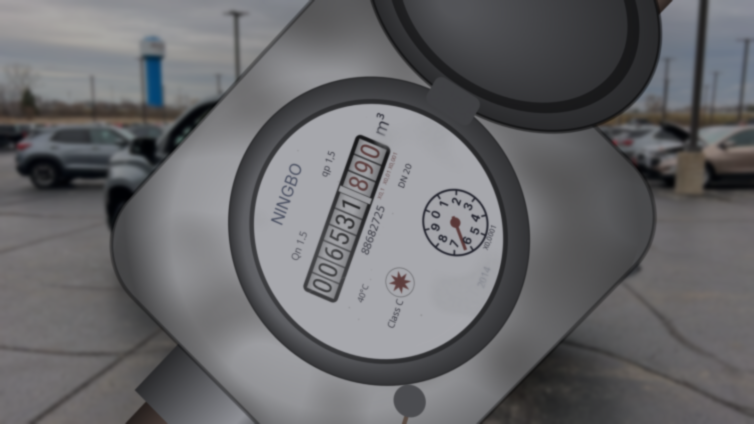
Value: 6531.8906 m³
